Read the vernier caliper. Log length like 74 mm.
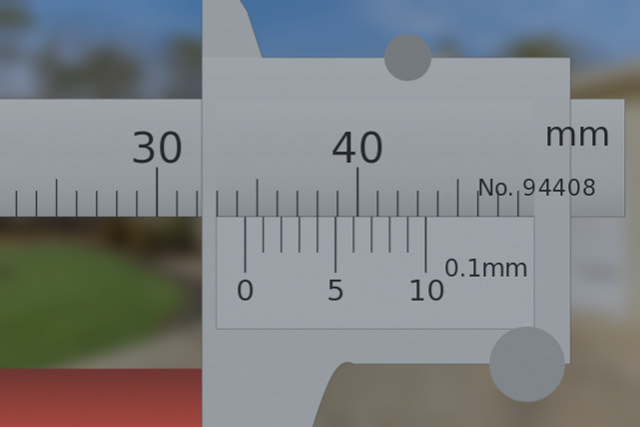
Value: 34.4 mm
